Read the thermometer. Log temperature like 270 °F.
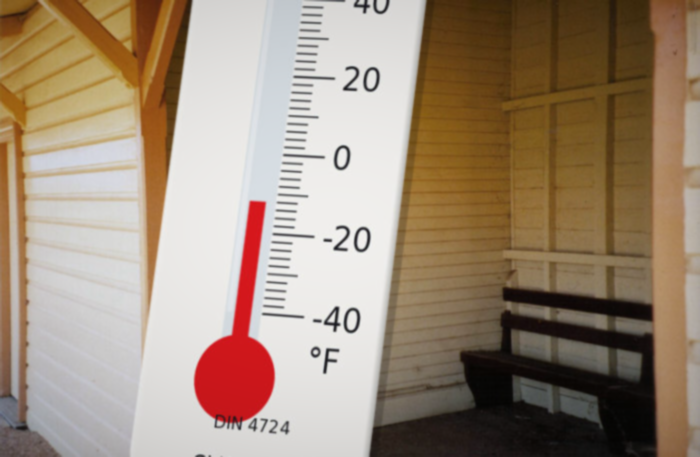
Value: -12 °F
